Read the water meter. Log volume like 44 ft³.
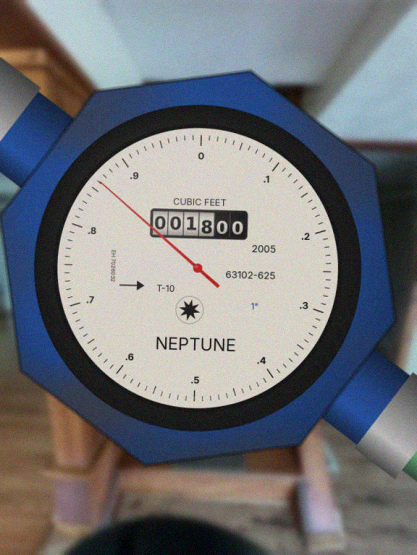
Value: 1799.86 ft³
